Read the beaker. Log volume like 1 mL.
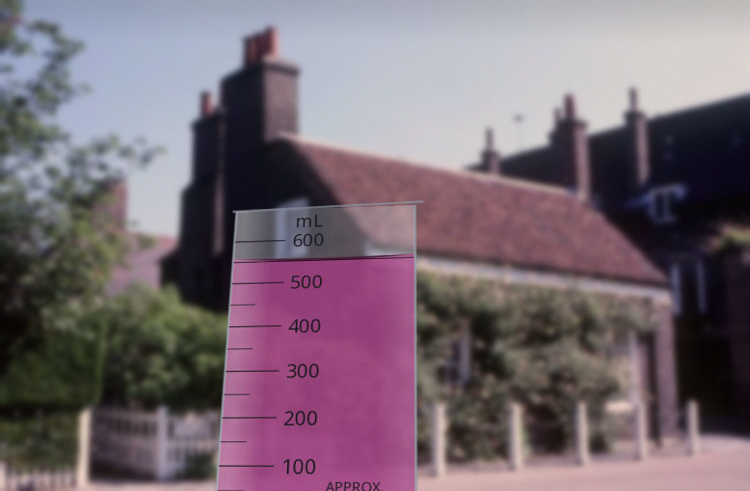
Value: 550 mL
